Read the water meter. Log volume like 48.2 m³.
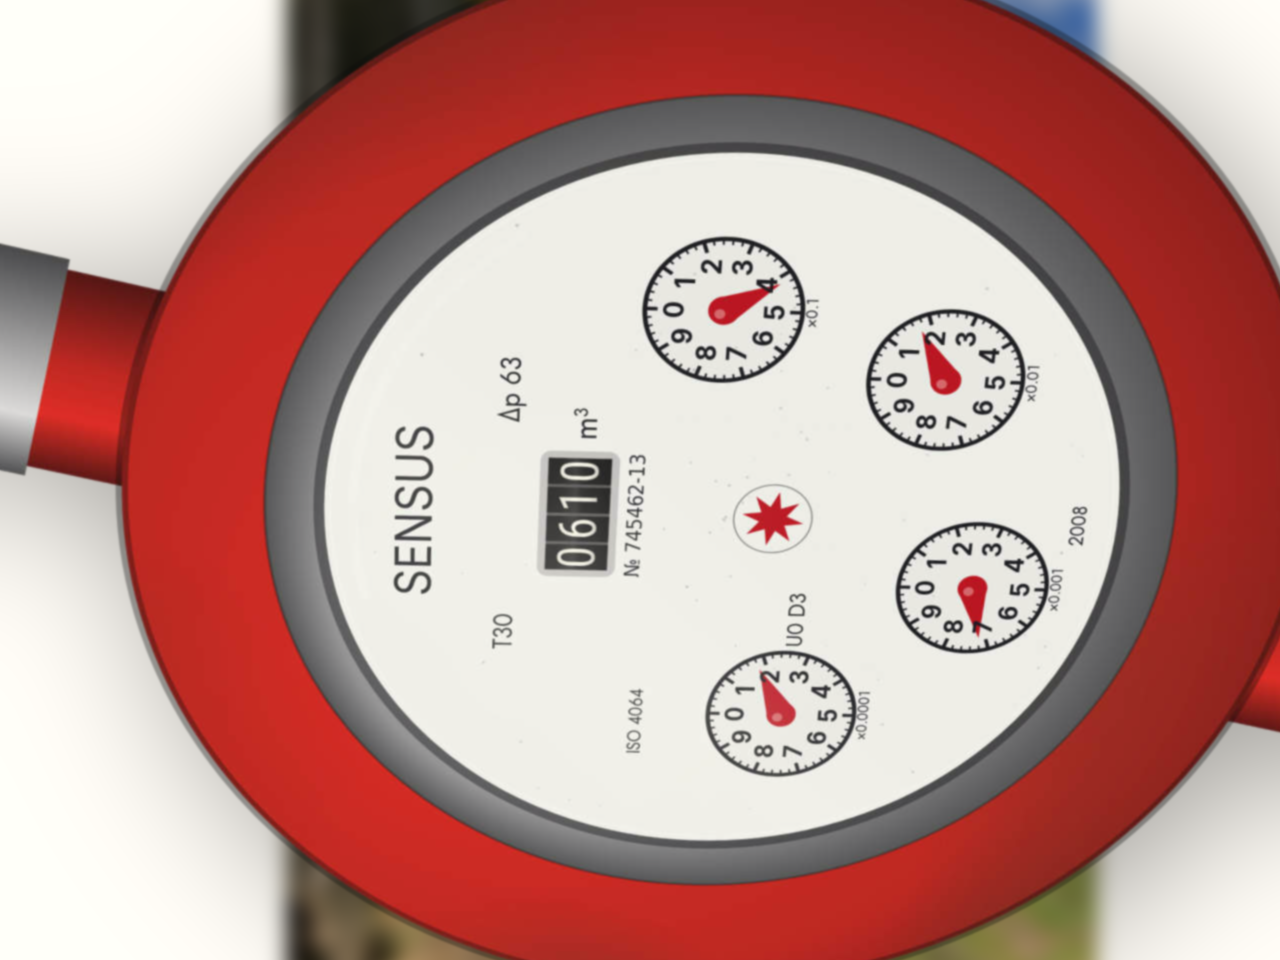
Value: 610.4171 m³
